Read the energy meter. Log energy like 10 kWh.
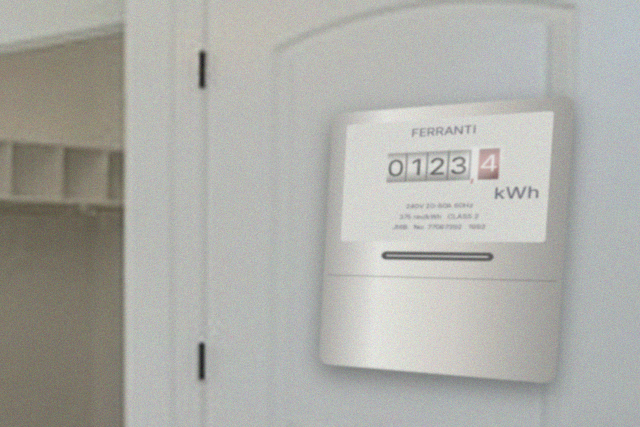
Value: 123.4 kWh
